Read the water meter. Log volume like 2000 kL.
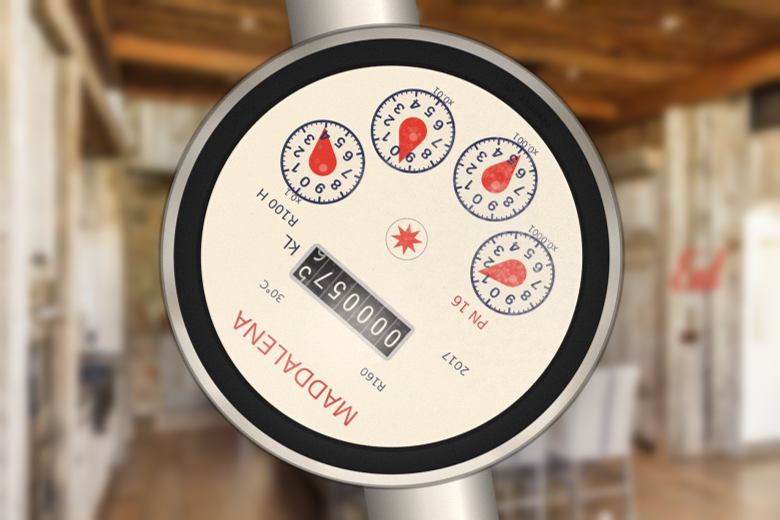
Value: 575.3951 kL
